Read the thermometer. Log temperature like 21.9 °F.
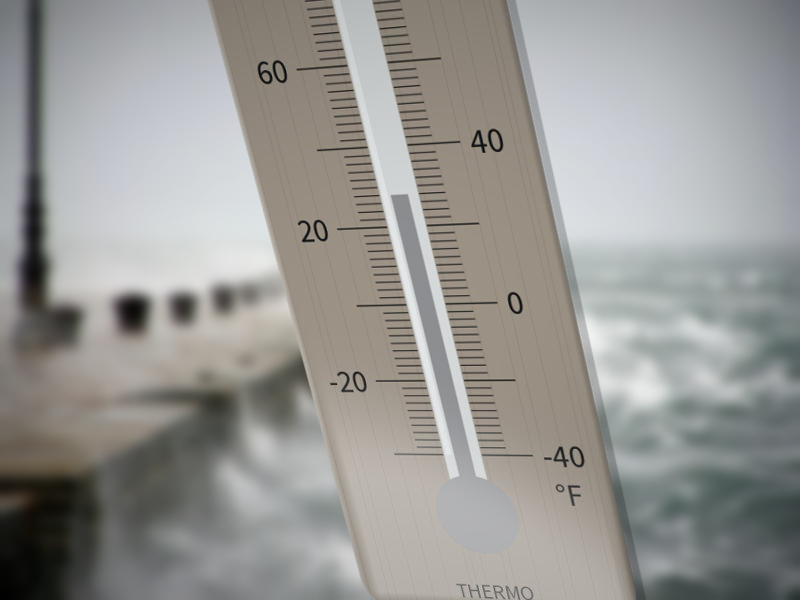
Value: 28 °F
